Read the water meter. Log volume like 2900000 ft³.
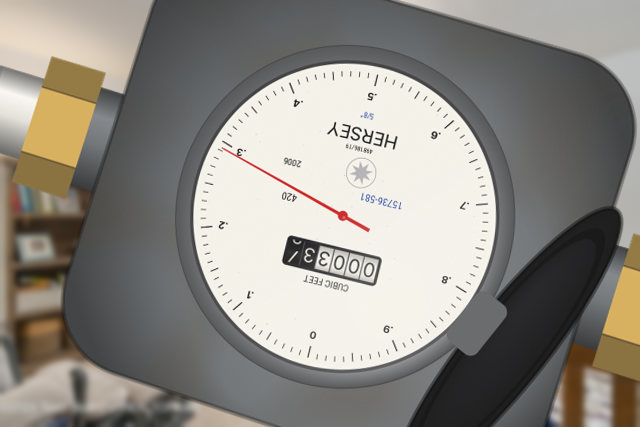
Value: 337.29 ft³
